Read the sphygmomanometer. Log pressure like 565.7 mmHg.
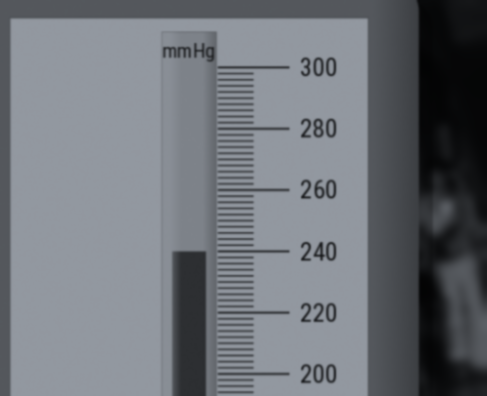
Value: 240 mmHg
